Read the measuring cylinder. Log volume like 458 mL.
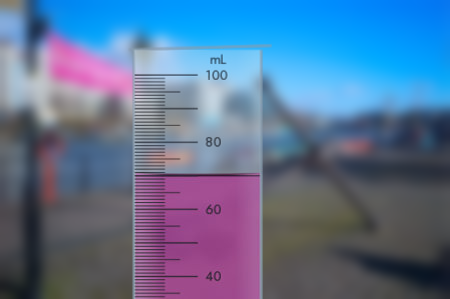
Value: 70 mL
